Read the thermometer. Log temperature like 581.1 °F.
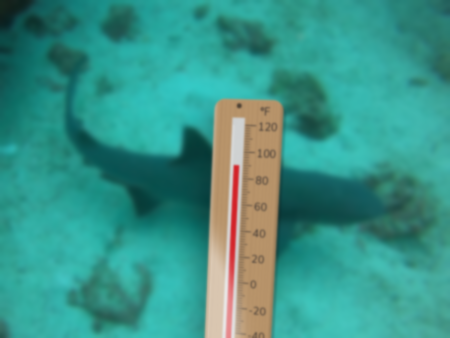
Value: 90 °F
